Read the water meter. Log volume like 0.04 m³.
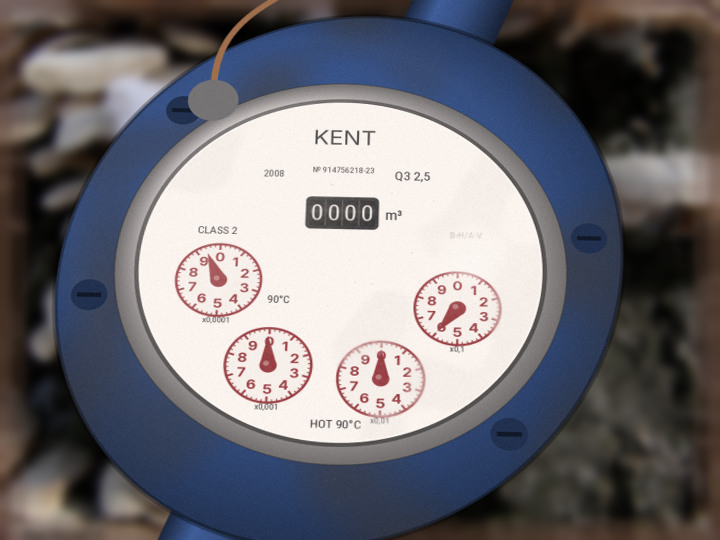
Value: 0.5999 m³
